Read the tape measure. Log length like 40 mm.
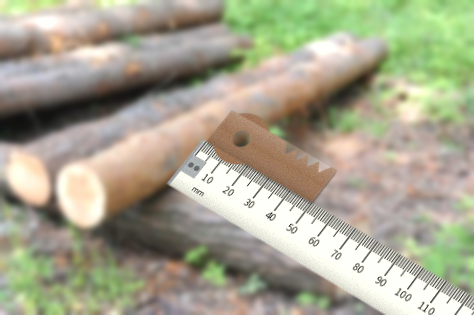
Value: 50 mm
